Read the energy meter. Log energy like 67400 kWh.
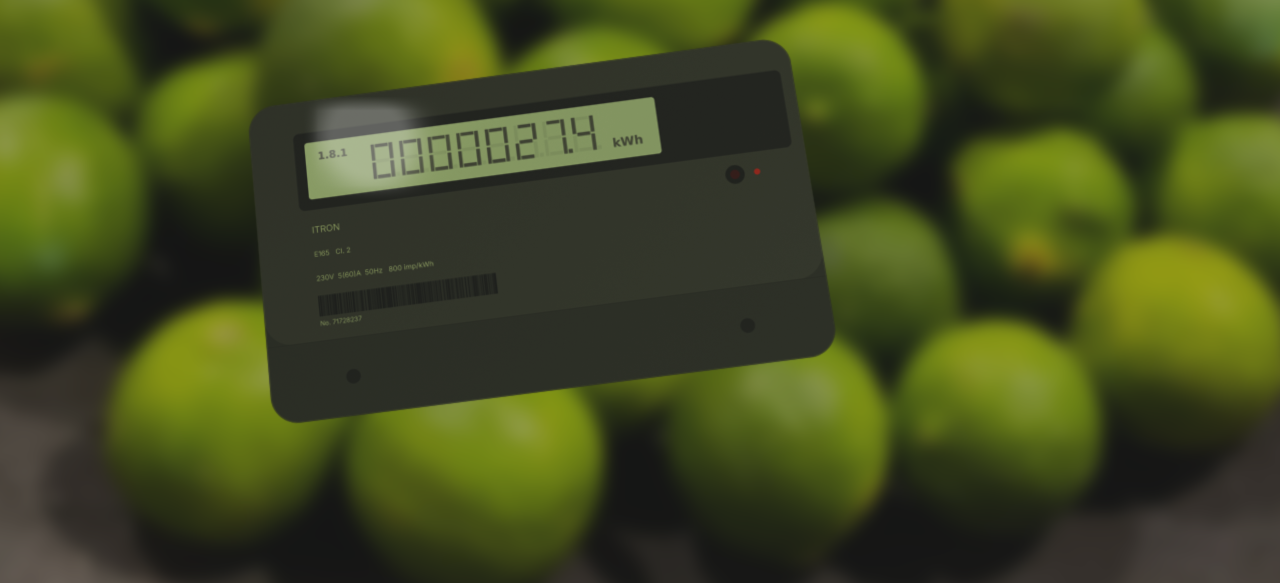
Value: 27.4 kWh
